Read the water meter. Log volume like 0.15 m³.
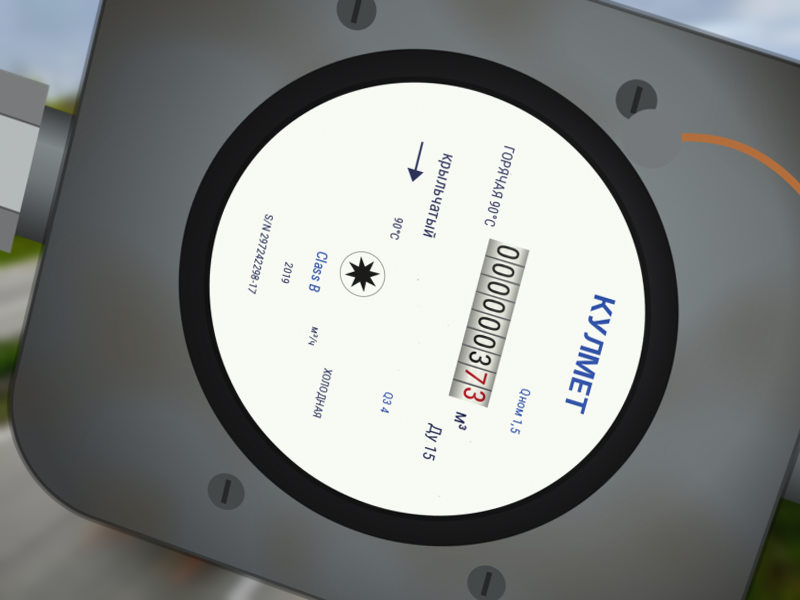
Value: 3.73 m³
